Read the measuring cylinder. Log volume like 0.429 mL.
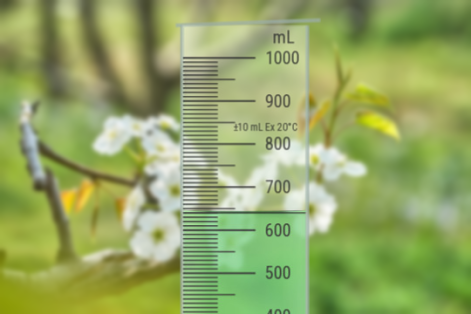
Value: 640 mL
